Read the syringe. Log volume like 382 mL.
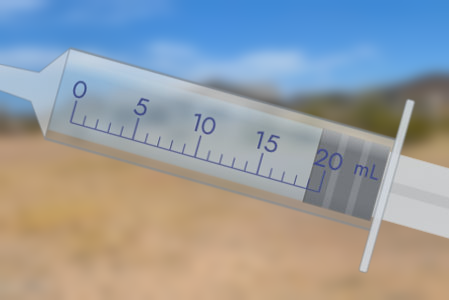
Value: 19 mL
